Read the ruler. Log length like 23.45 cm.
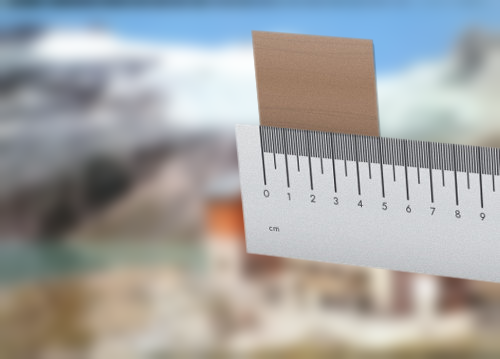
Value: 5 cm
